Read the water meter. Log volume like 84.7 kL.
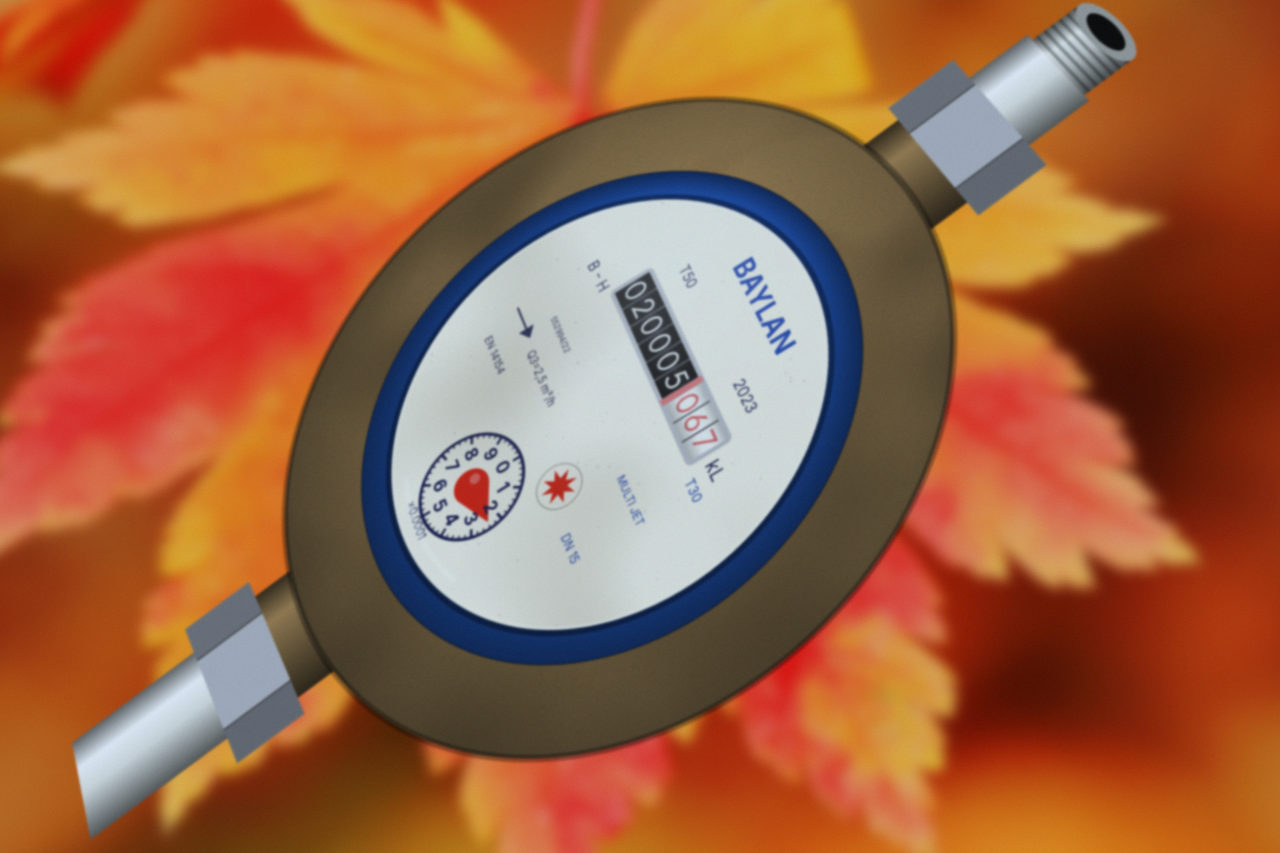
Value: 20005.0672 kL
